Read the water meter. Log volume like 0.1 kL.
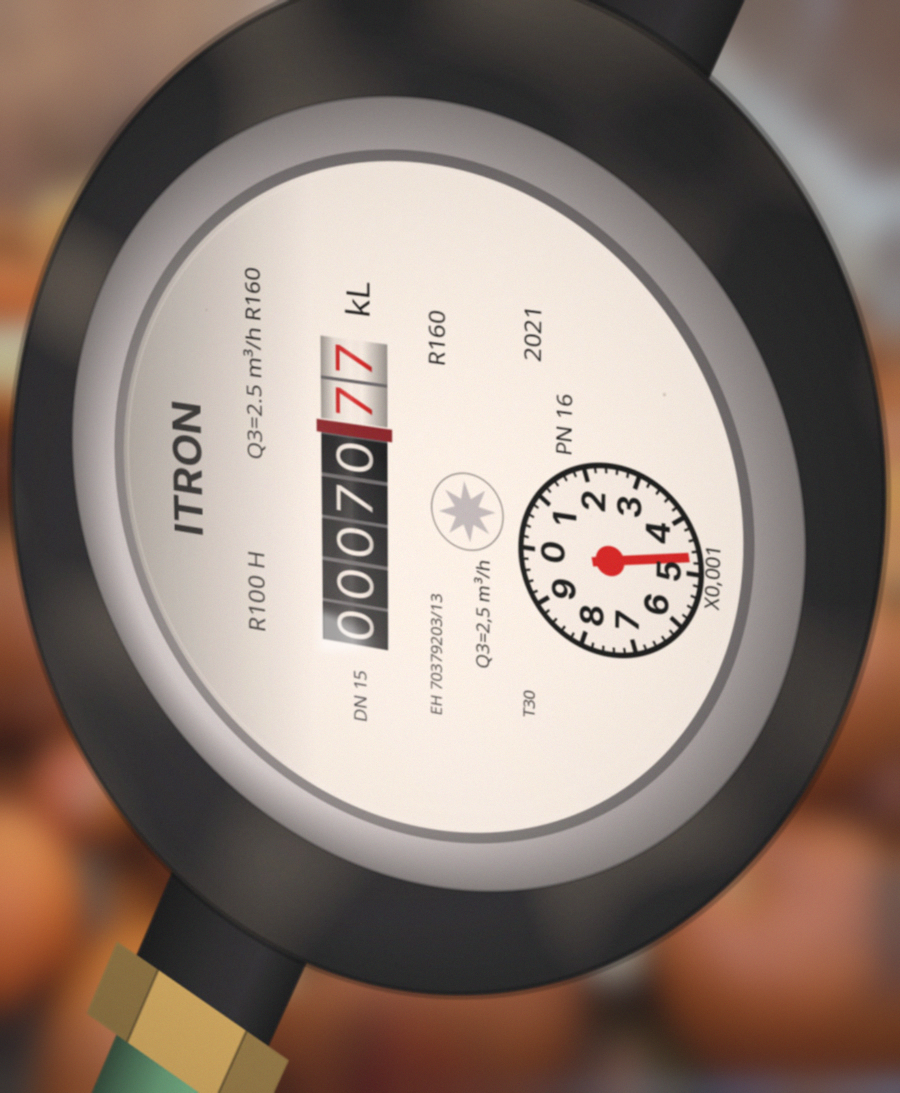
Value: 70.774 kL
